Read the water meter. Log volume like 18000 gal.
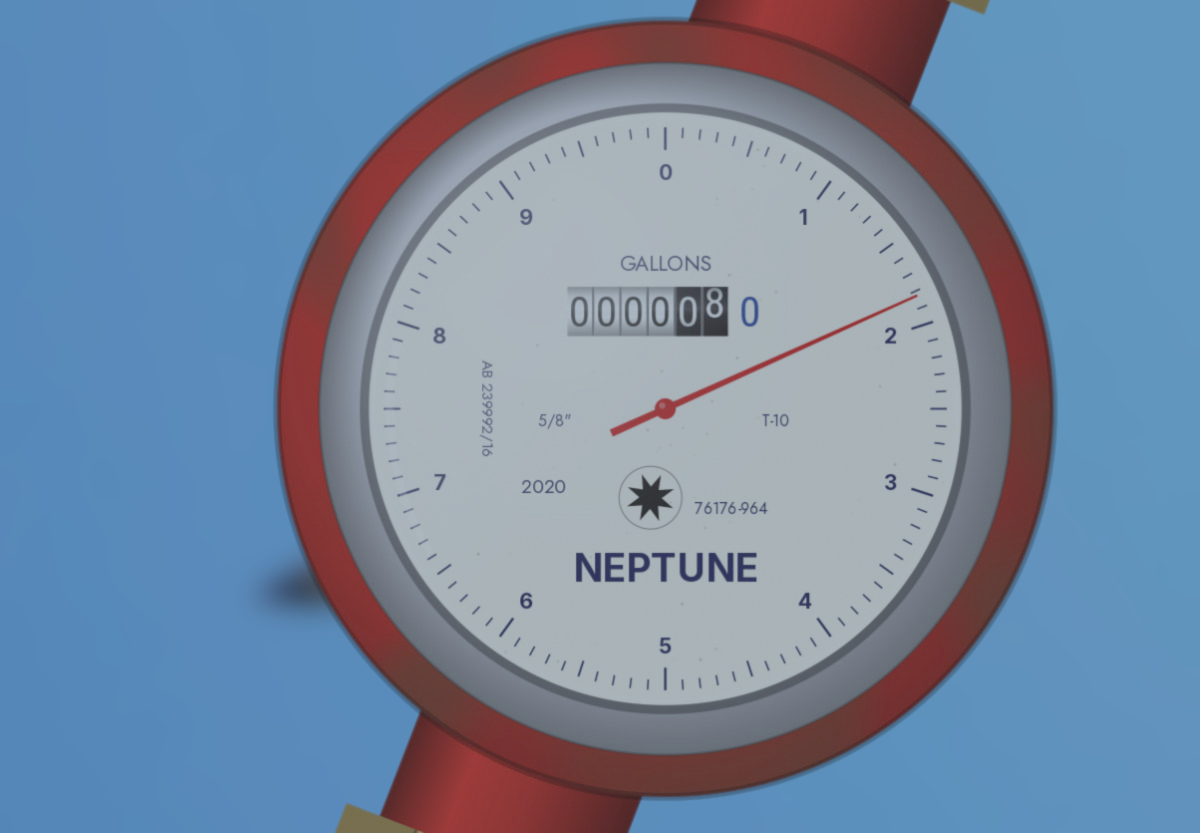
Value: 81.8 gal
